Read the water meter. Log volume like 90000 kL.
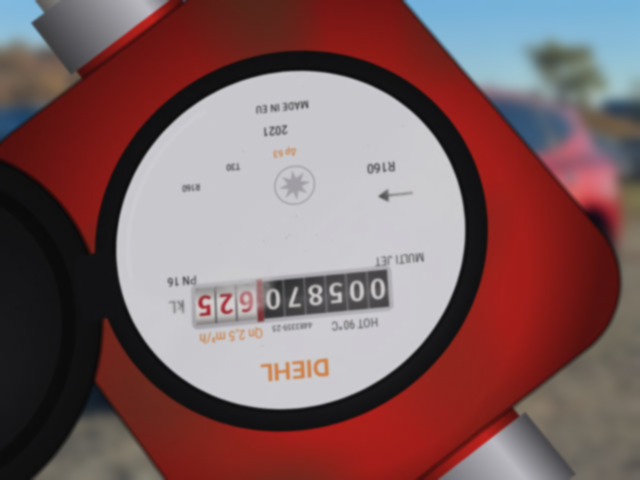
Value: 5870.625 kL
